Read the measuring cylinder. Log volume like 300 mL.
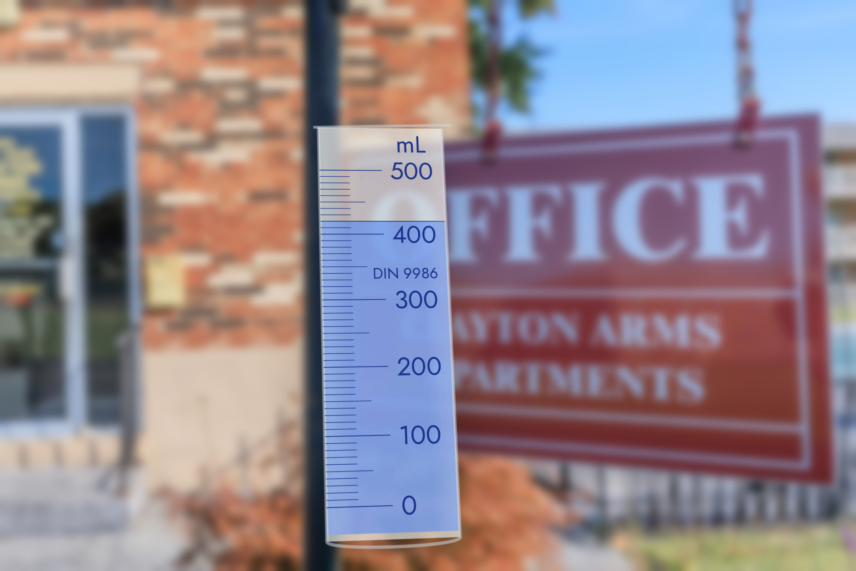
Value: 420 mL
